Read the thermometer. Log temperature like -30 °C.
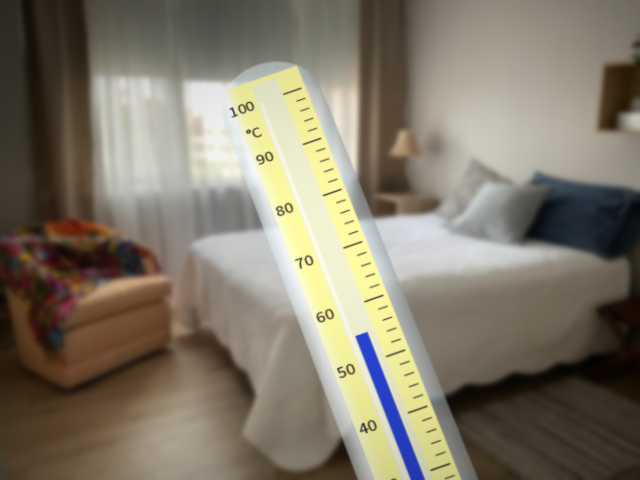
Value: 55 °C
